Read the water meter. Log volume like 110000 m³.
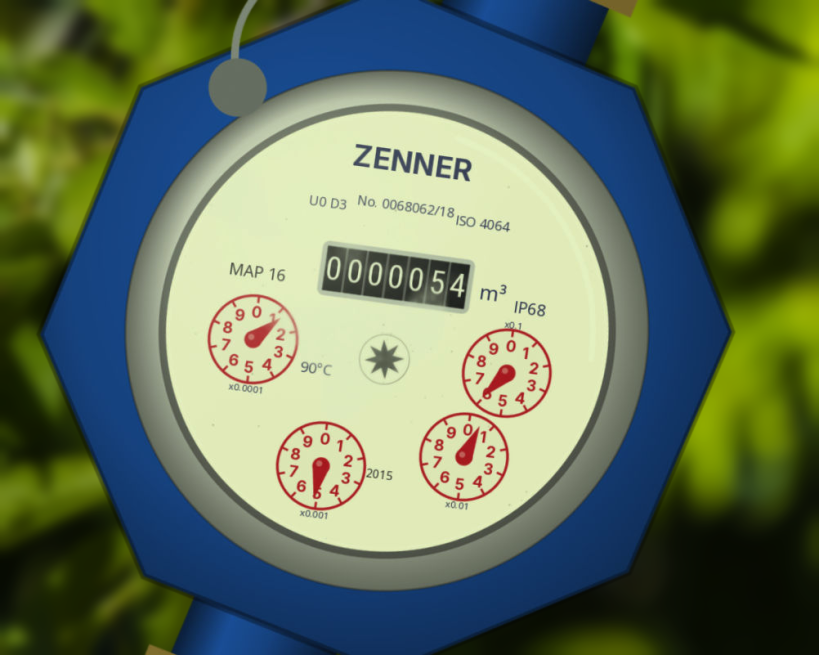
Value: 54.6051 m³
